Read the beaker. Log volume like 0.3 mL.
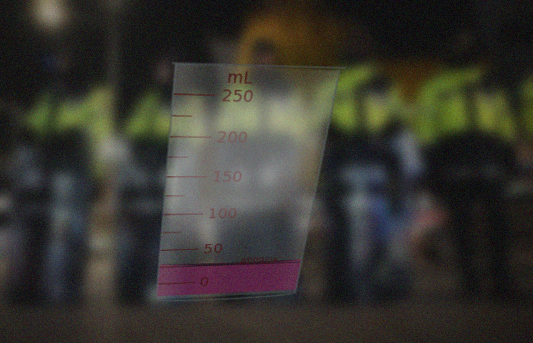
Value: 25 mL
